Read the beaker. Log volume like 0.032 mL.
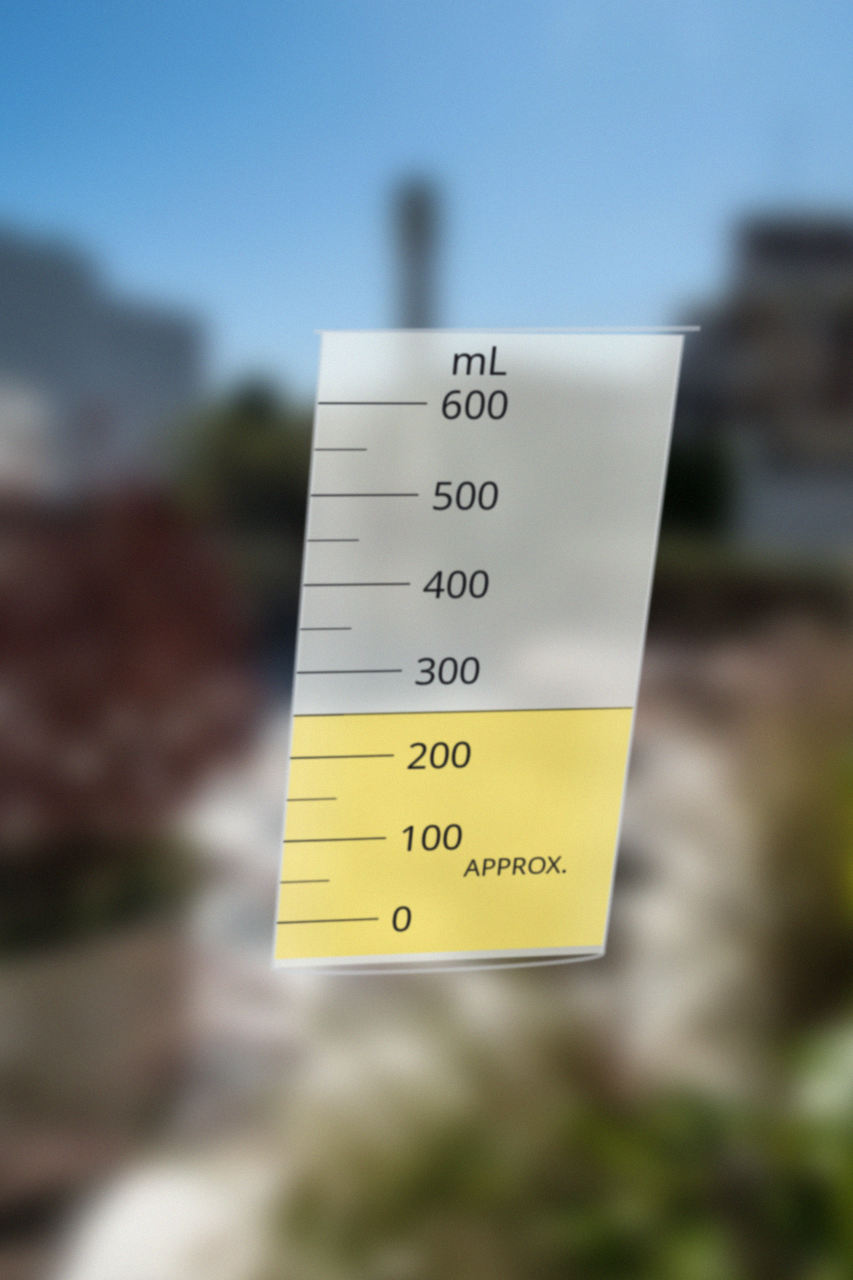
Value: 250 mL
